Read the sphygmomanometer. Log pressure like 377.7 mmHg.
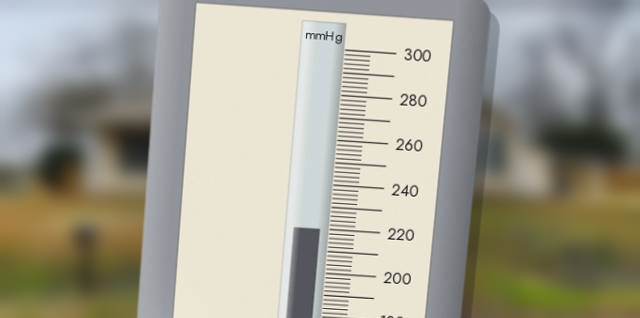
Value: 220 mmHg
